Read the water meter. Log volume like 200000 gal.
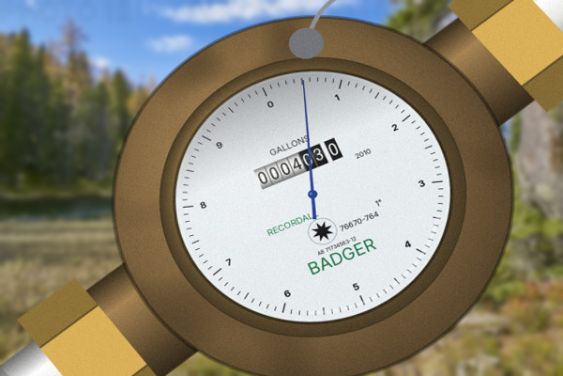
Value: 4030.5 gal
